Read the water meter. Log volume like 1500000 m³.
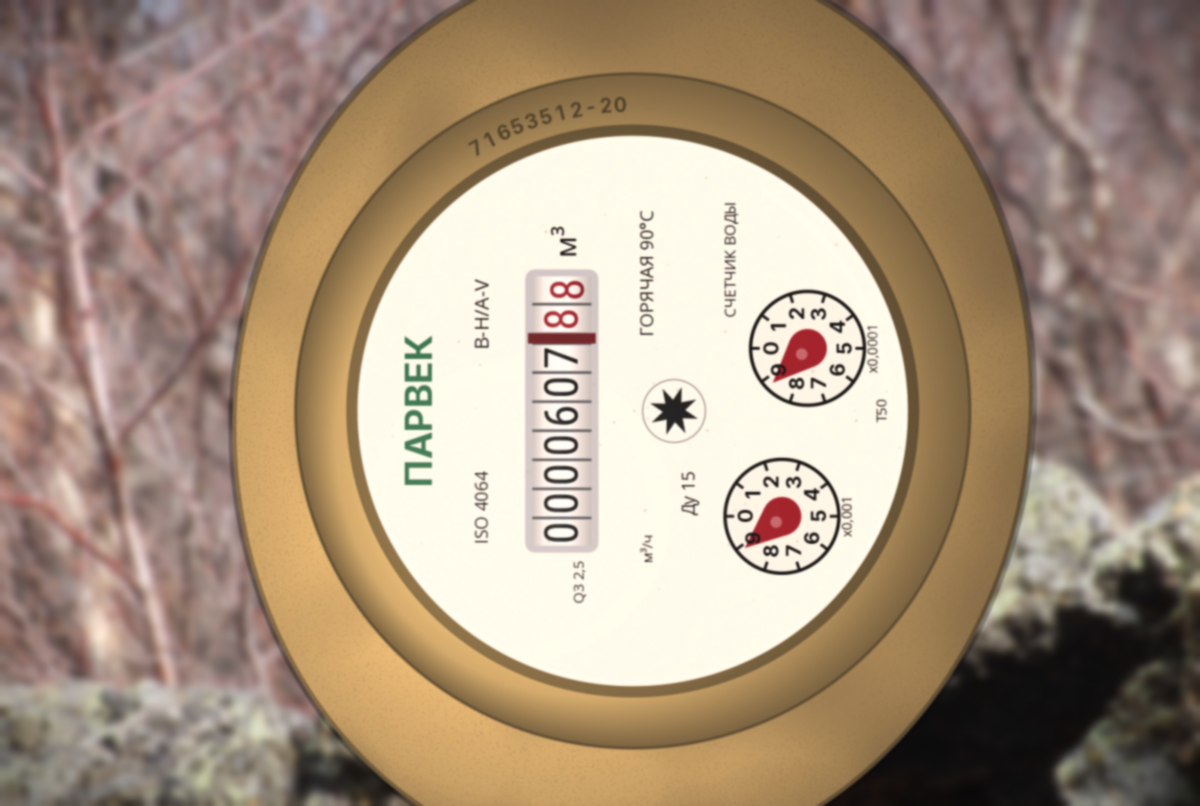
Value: 607.8788 m³
